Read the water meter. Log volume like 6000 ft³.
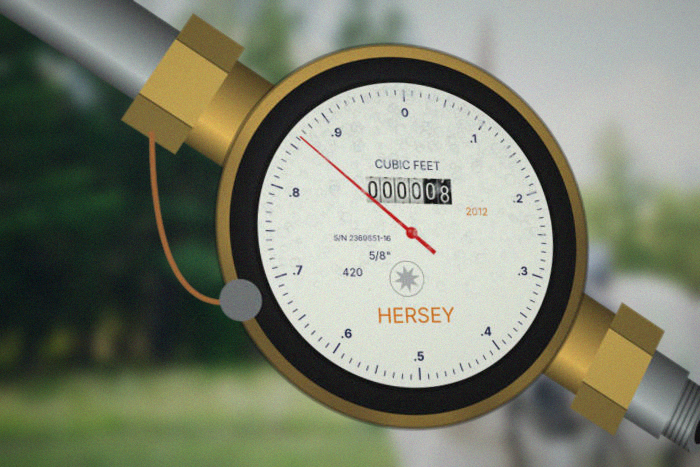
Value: 7.86 ft³
